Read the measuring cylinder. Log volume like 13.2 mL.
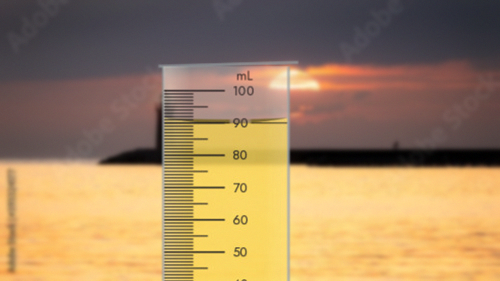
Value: 90 mL
